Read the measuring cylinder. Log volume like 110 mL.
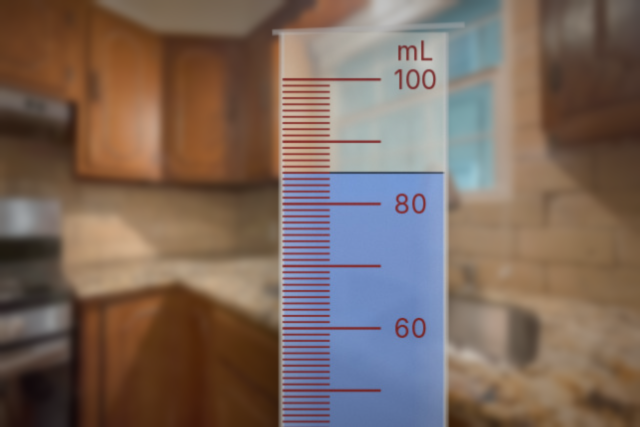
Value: 85 mL
